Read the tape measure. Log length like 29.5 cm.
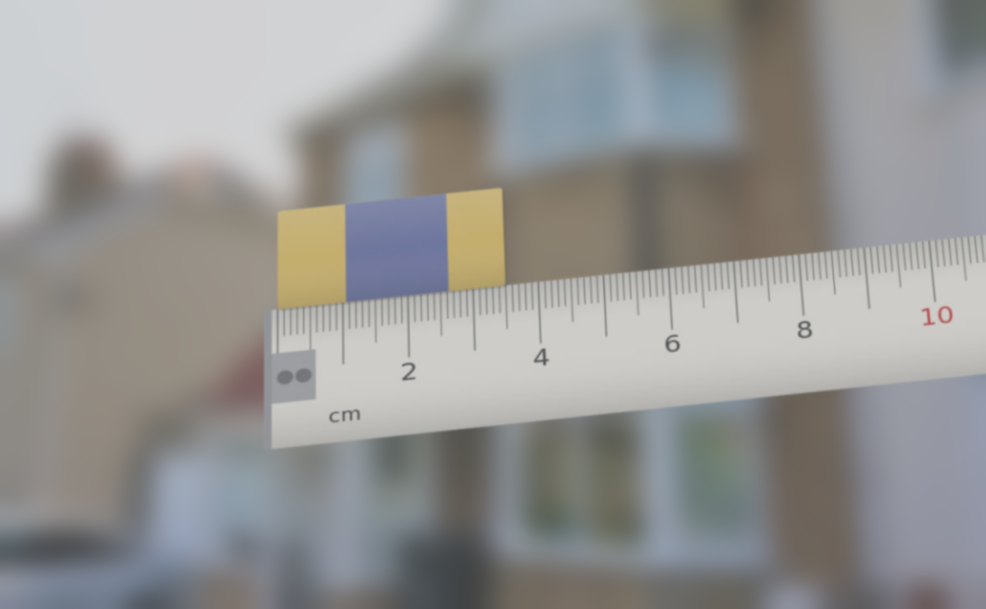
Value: 3.5 cm
